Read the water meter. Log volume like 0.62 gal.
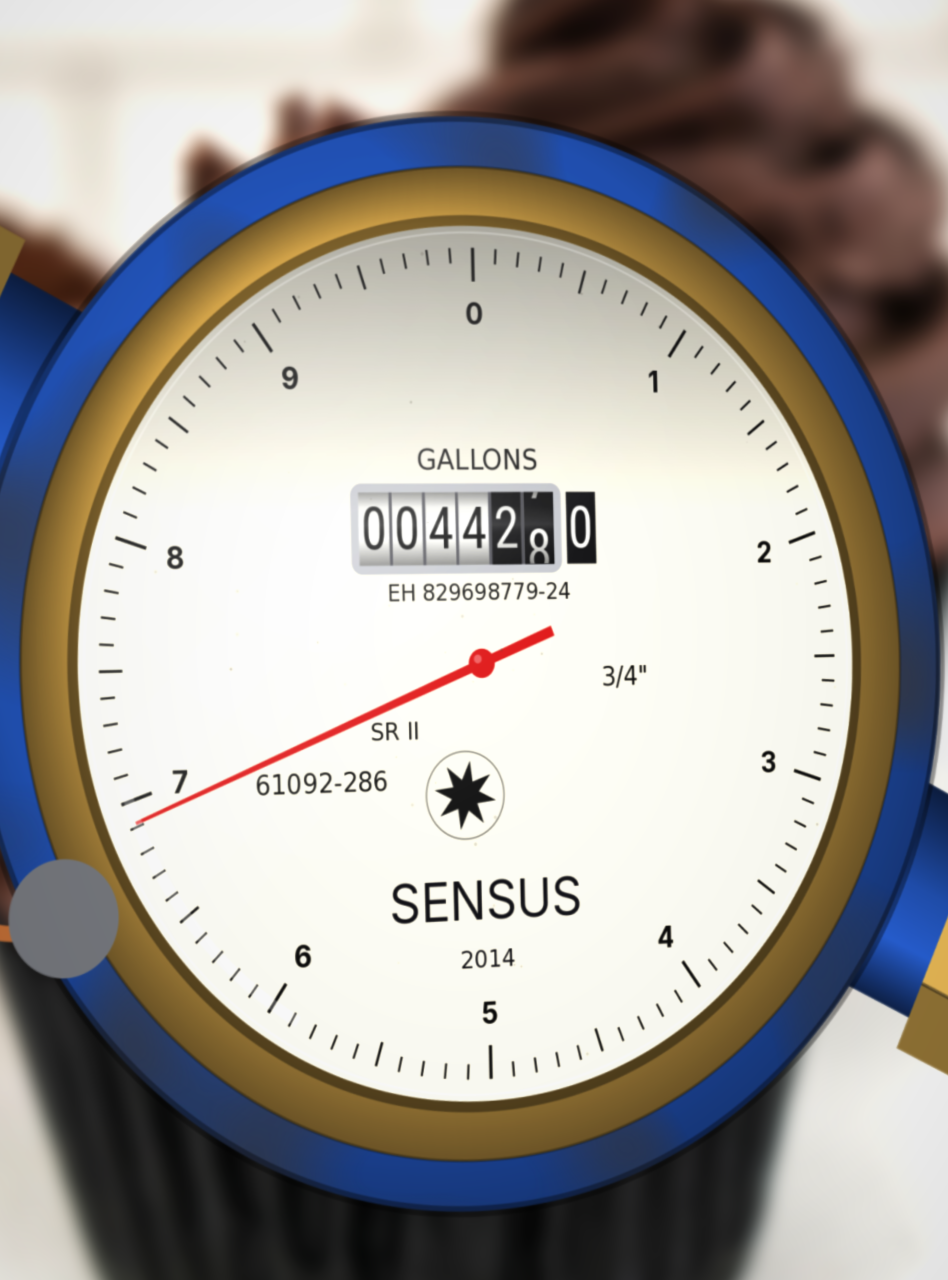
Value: 44276.9 gal
